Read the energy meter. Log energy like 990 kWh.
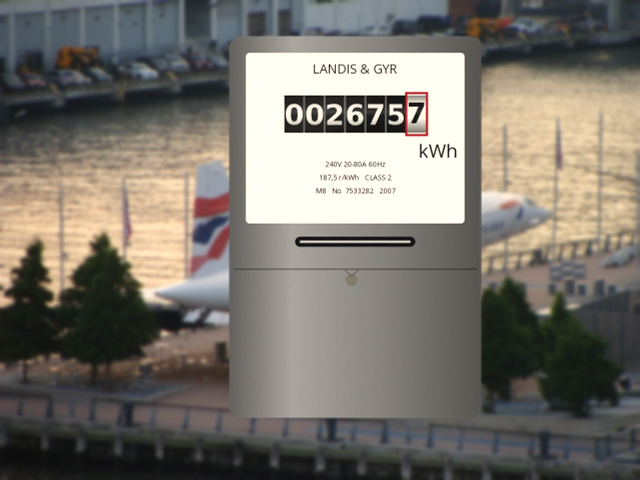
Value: 2675.7 kWh
